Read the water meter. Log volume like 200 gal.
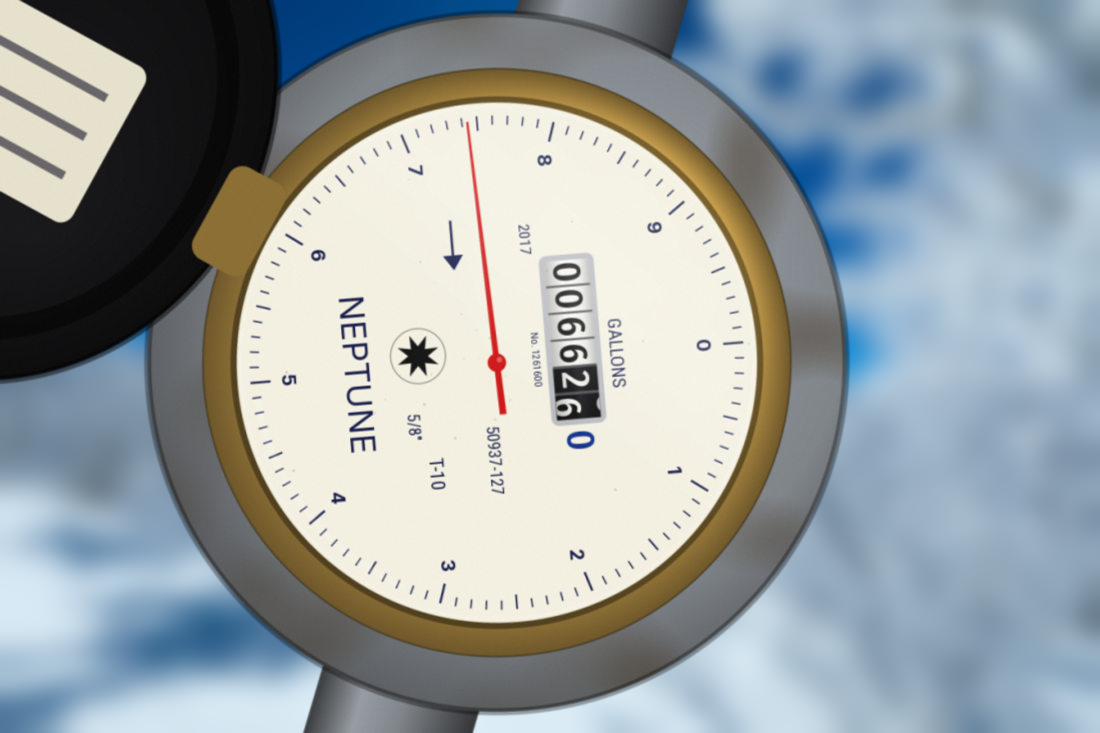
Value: 66257.4 gal
